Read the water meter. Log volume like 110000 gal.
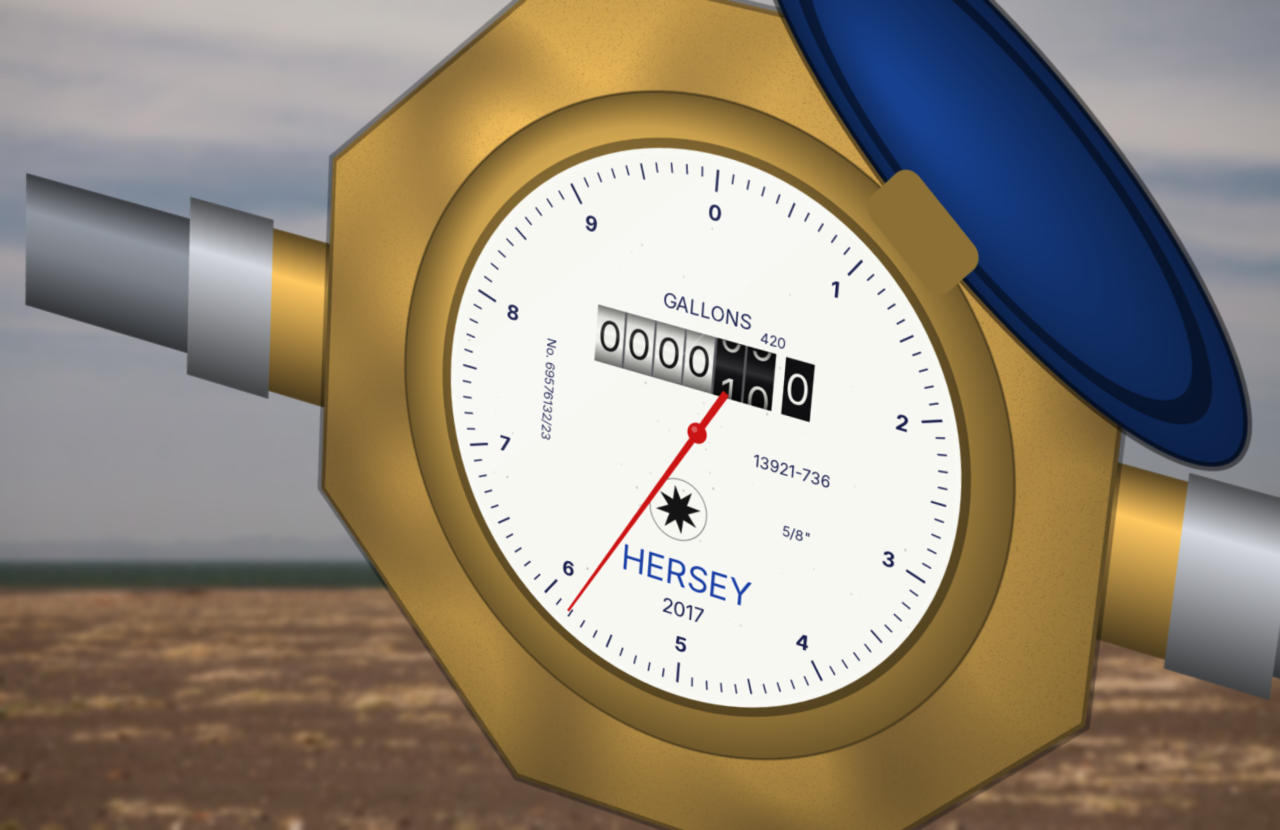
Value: 95.8 gal
